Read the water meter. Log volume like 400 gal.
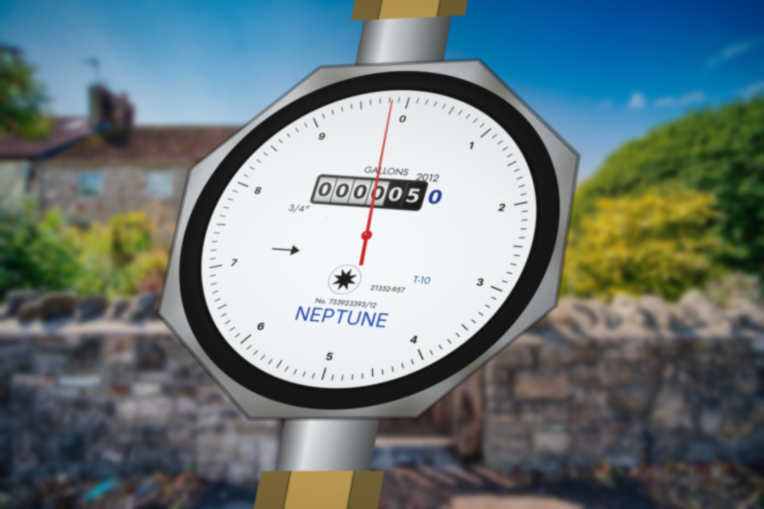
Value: 49.8 gal
